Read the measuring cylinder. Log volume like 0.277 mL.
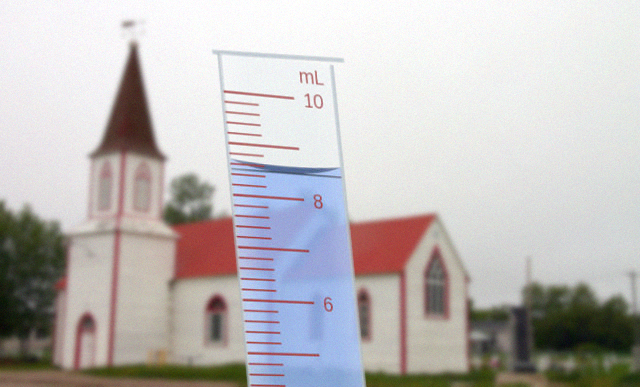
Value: 8.5 mL
